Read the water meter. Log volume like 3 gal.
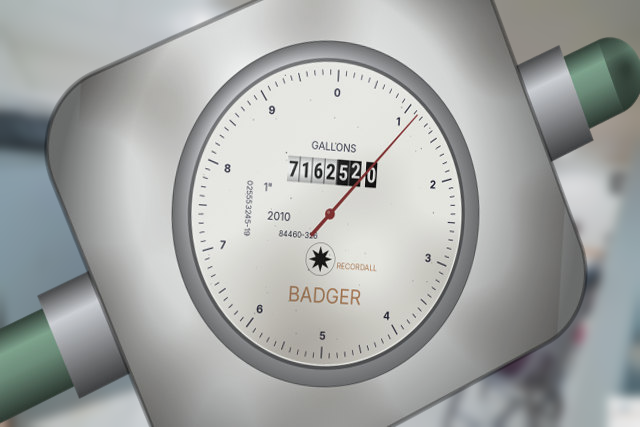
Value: 7162521.1 gal
